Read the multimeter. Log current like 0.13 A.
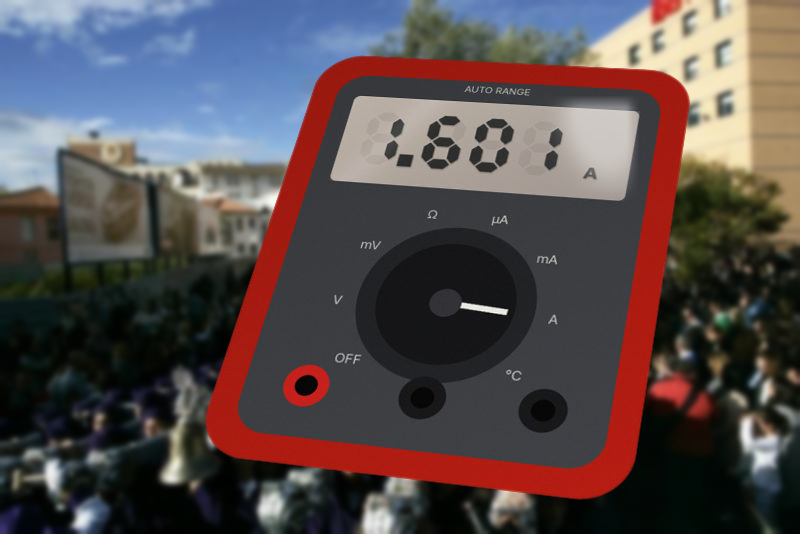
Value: 1.601 A
